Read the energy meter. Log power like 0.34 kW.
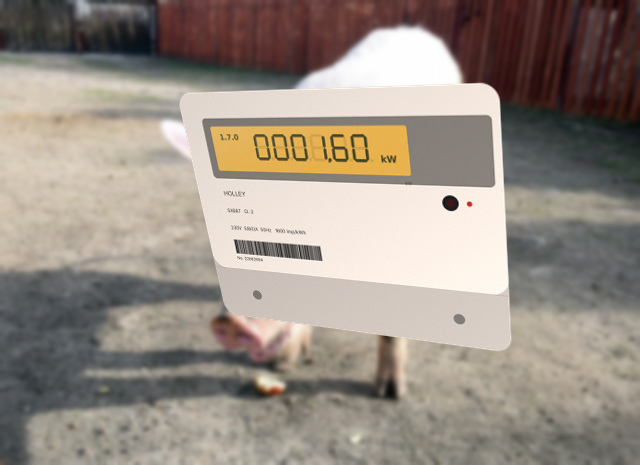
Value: 1.60 kW
